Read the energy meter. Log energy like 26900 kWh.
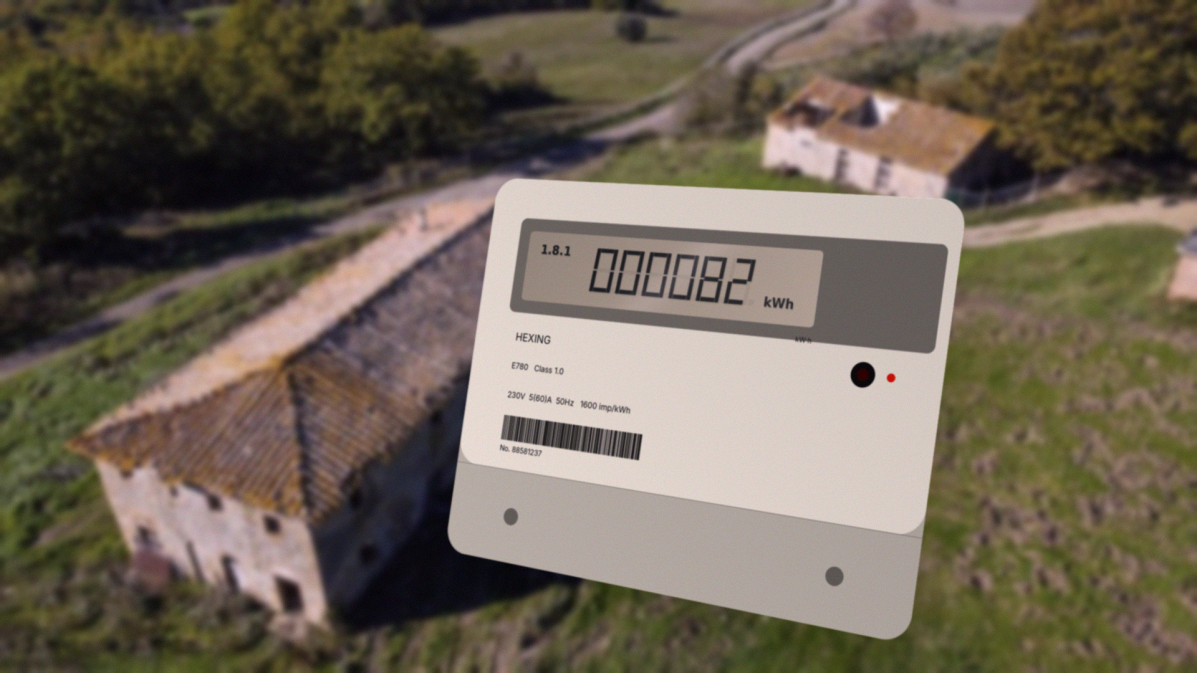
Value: 82 kWh
